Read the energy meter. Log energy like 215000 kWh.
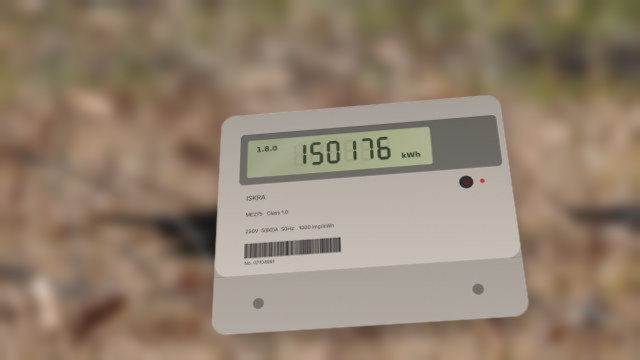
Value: 150176 kWh
